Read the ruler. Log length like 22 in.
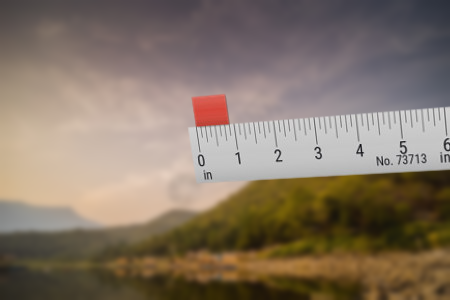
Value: 0.875 in
